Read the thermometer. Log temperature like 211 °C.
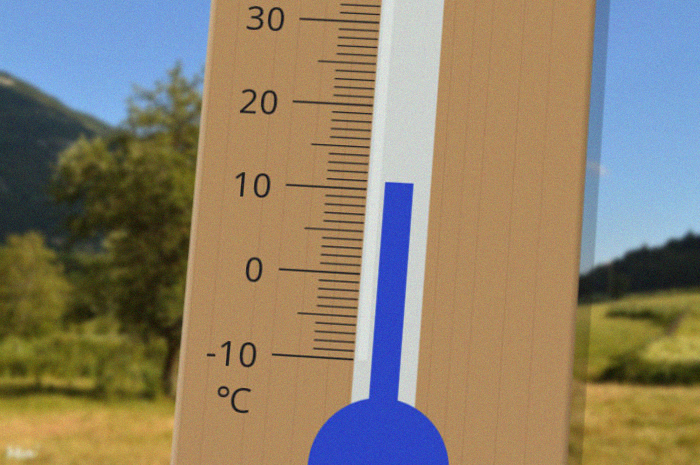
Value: 11 °C
